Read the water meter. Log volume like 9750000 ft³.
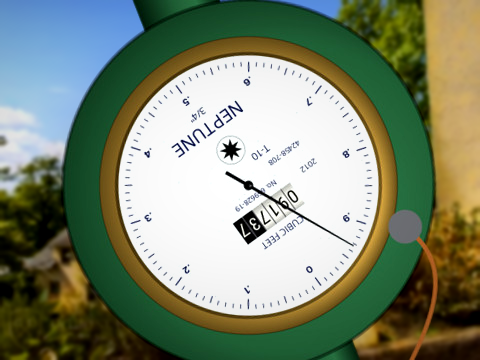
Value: 91736.93 ft³
